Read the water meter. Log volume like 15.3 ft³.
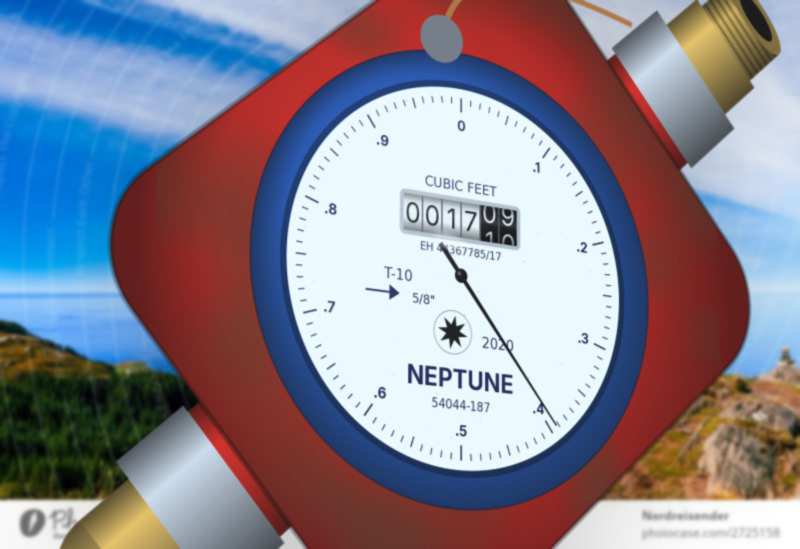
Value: 1709.39 ft³
